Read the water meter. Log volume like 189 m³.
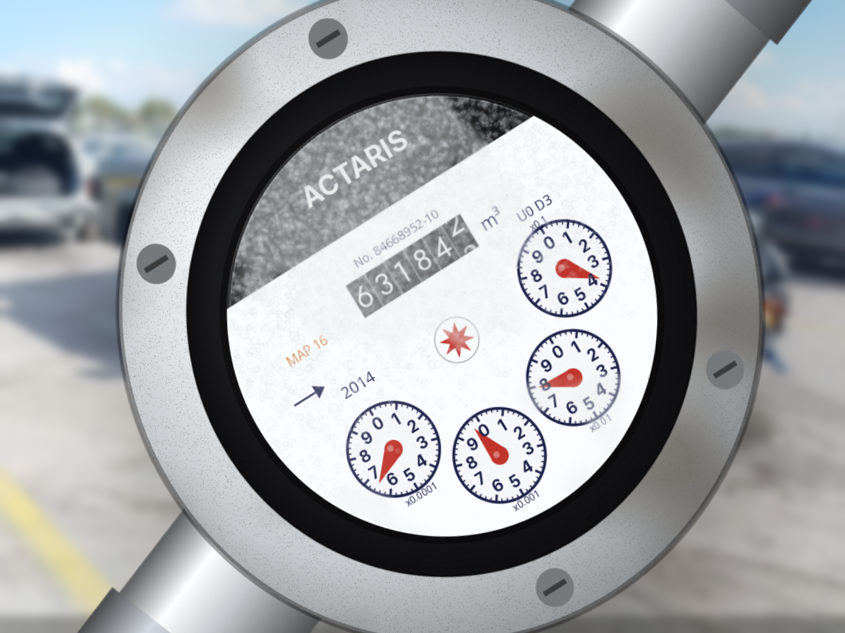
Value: 631842.3796 m³
